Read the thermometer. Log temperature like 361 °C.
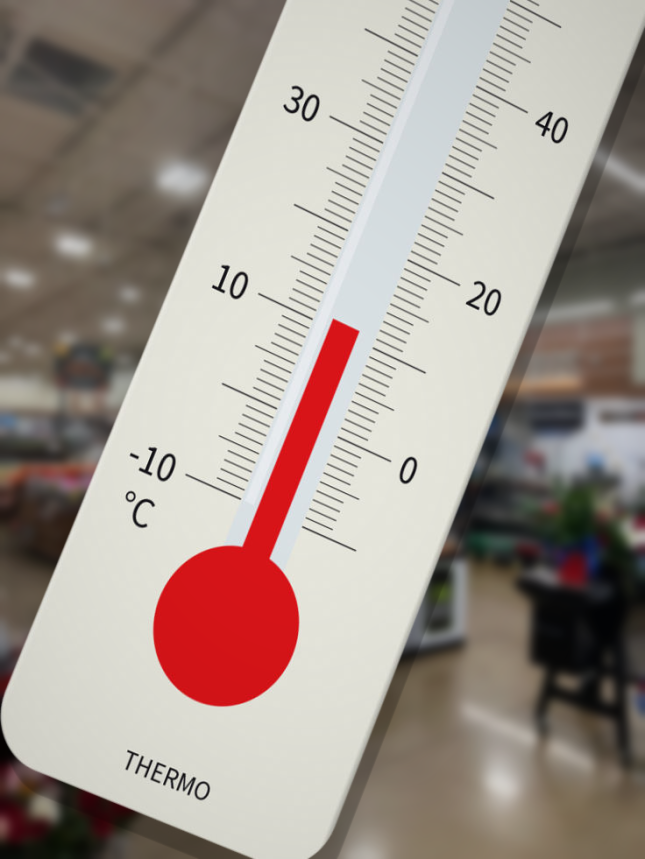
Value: 11 °C
